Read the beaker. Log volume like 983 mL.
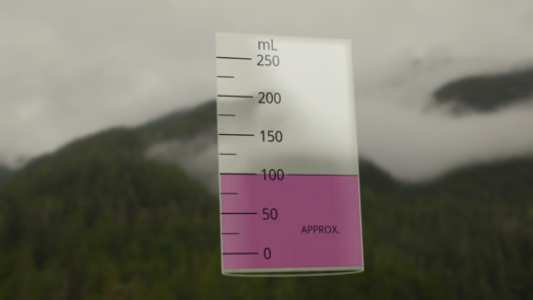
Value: 100 mL
